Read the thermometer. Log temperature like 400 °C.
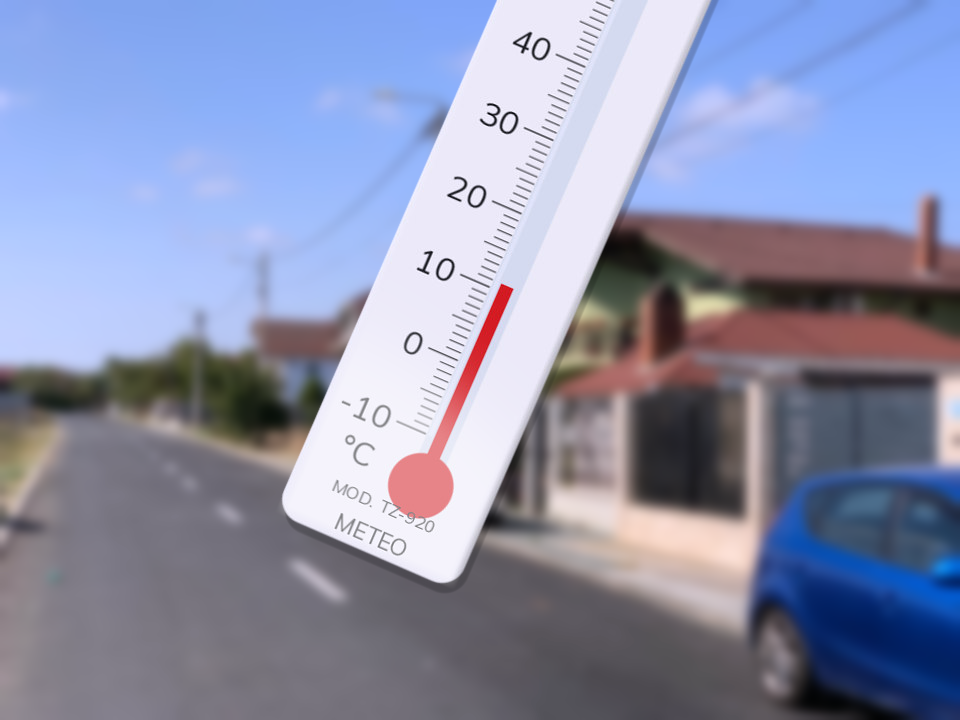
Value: 11 °C
